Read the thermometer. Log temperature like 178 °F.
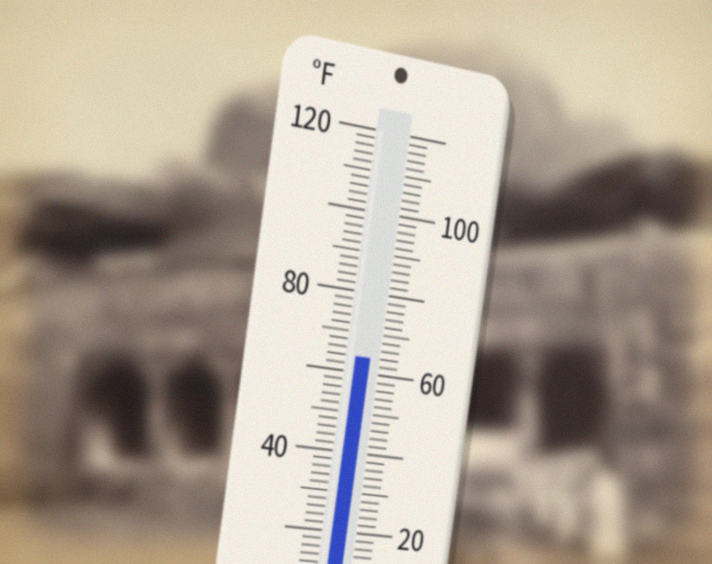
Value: 64 °F
